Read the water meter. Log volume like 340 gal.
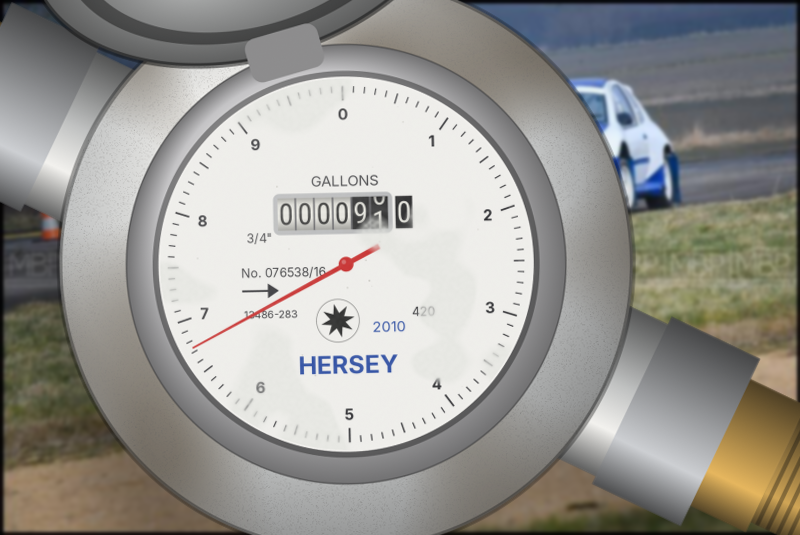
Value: 906.7 gal
